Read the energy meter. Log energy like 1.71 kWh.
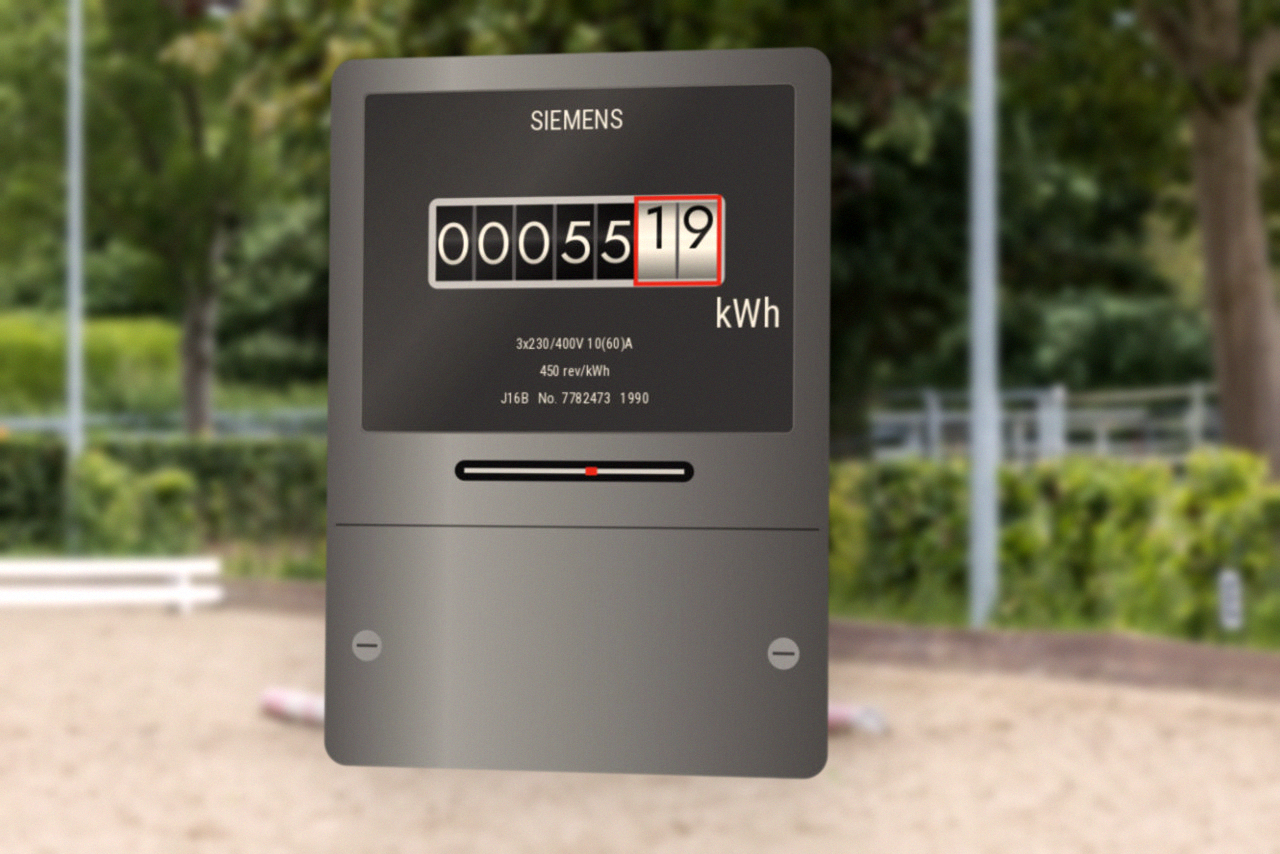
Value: 55.19 kWh
